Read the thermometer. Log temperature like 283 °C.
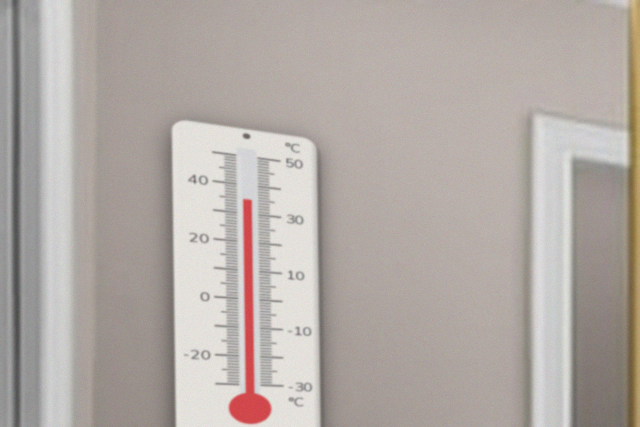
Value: 35 °C
